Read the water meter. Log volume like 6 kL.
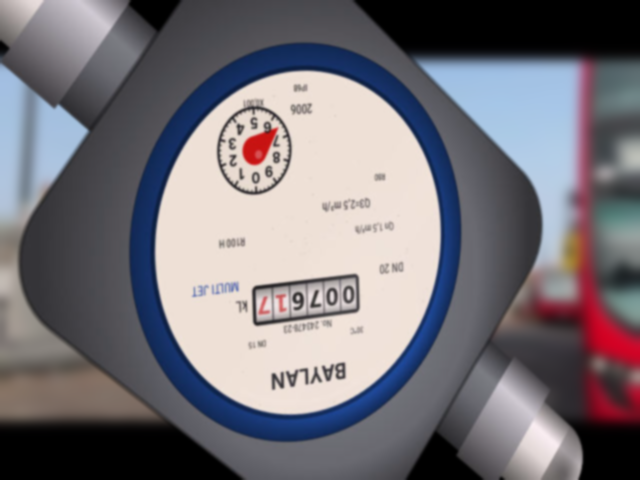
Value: 76.176 kL
